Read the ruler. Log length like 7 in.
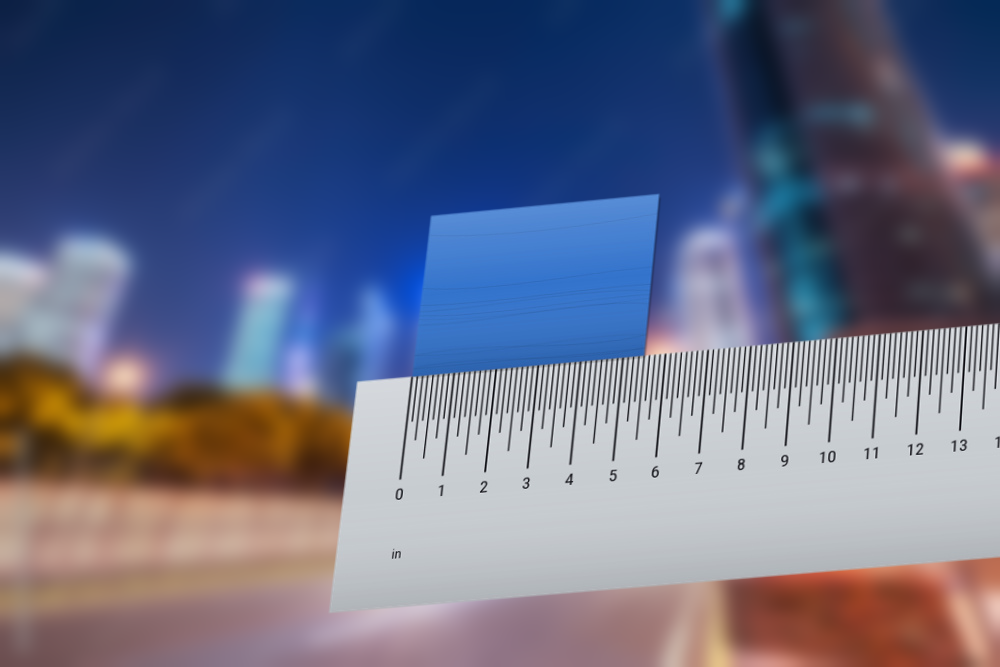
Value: 5.5 in
